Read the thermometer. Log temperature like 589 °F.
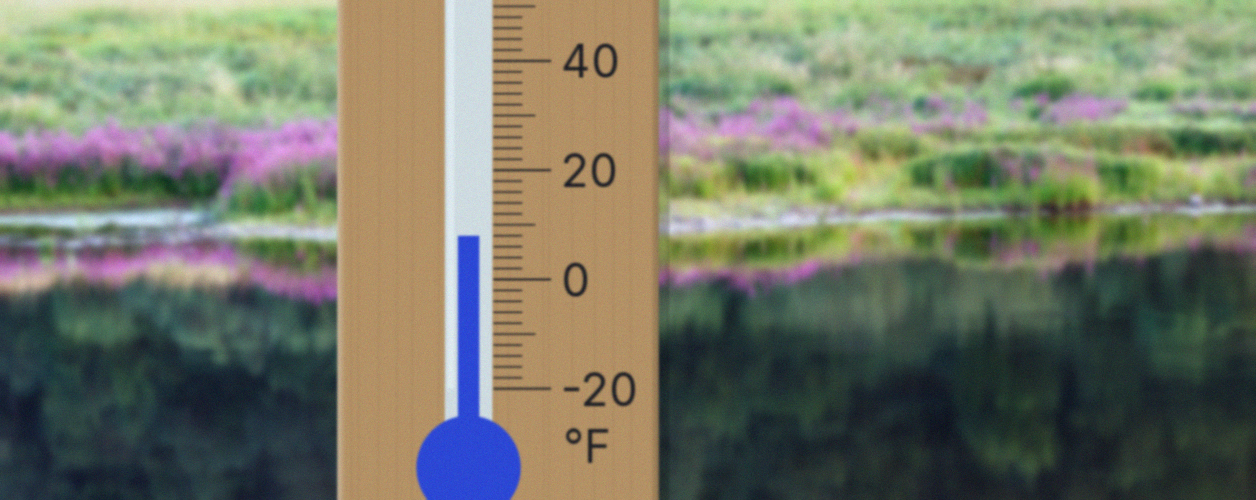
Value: 8 °F
